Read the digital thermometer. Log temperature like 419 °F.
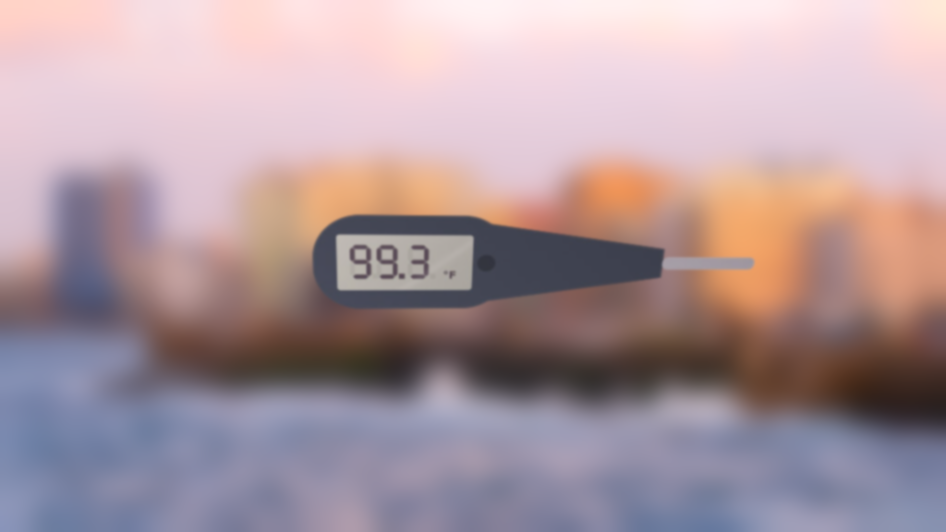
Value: 99.3 °F
